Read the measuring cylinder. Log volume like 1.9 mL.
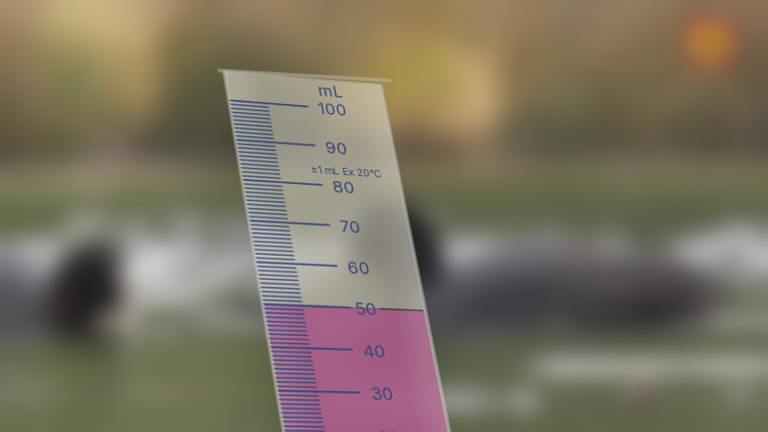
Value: 50 mL
